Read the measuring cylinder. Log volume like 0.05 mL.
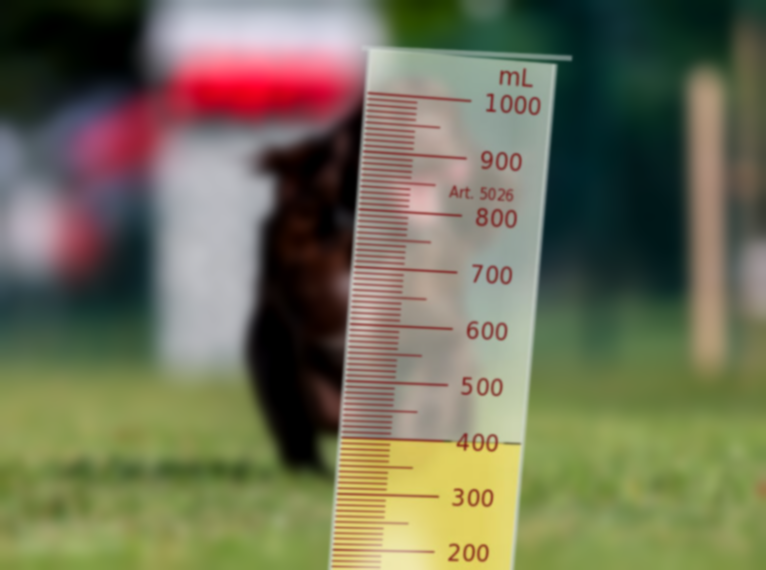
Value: 400 mL
